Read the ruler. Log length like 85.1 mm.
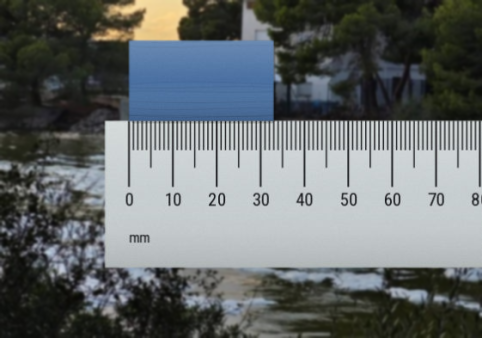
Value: 33 mm
